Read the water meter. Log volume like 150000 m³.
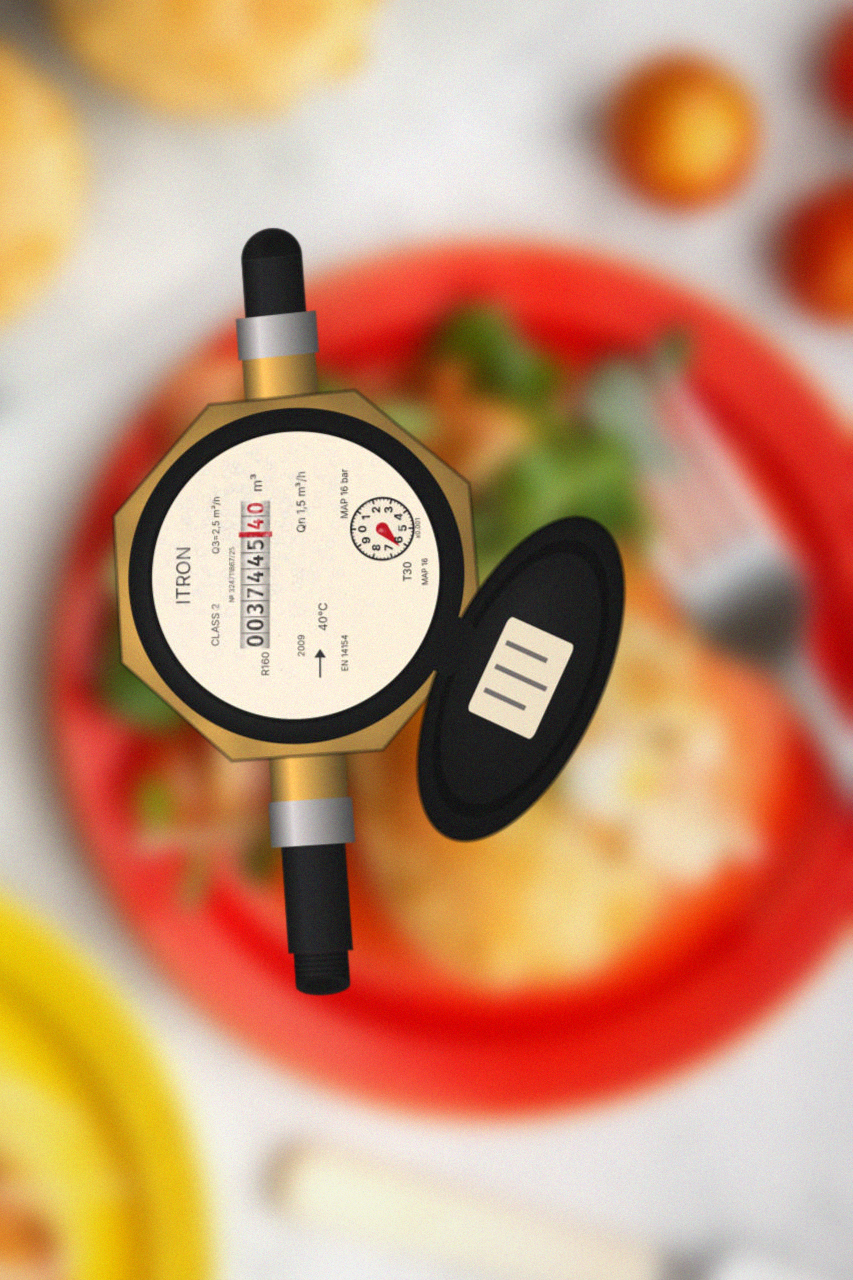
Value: 37445.406 m³
